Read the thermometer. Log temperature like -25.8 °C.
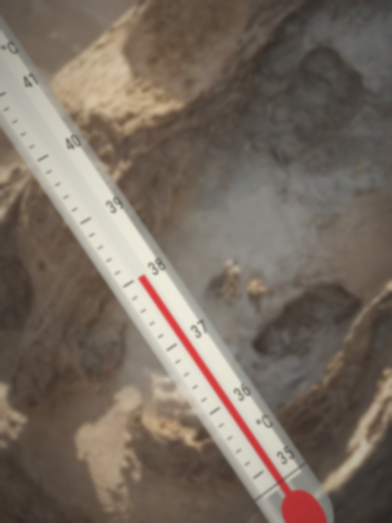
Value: 38 °C
